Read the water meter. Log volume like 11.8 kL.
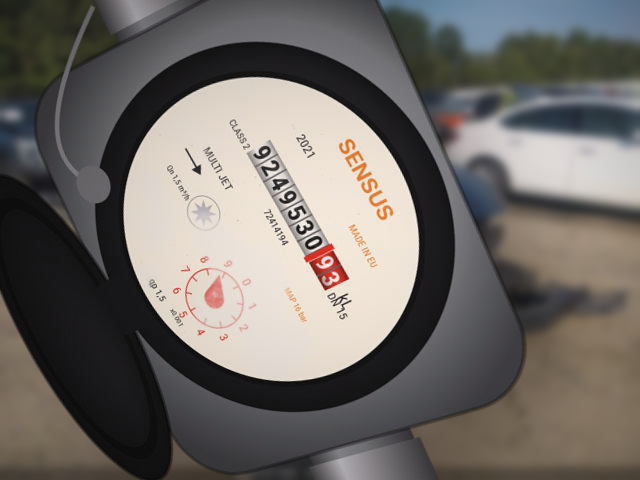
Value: 9249530.928 kL
